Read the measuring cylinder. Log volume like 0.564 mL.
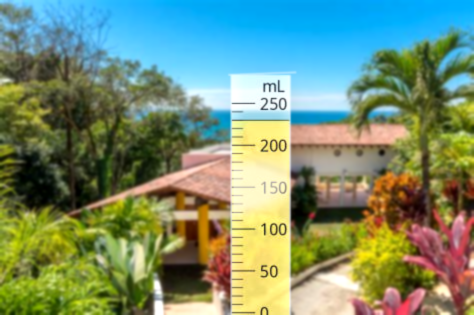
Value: 230 mL
